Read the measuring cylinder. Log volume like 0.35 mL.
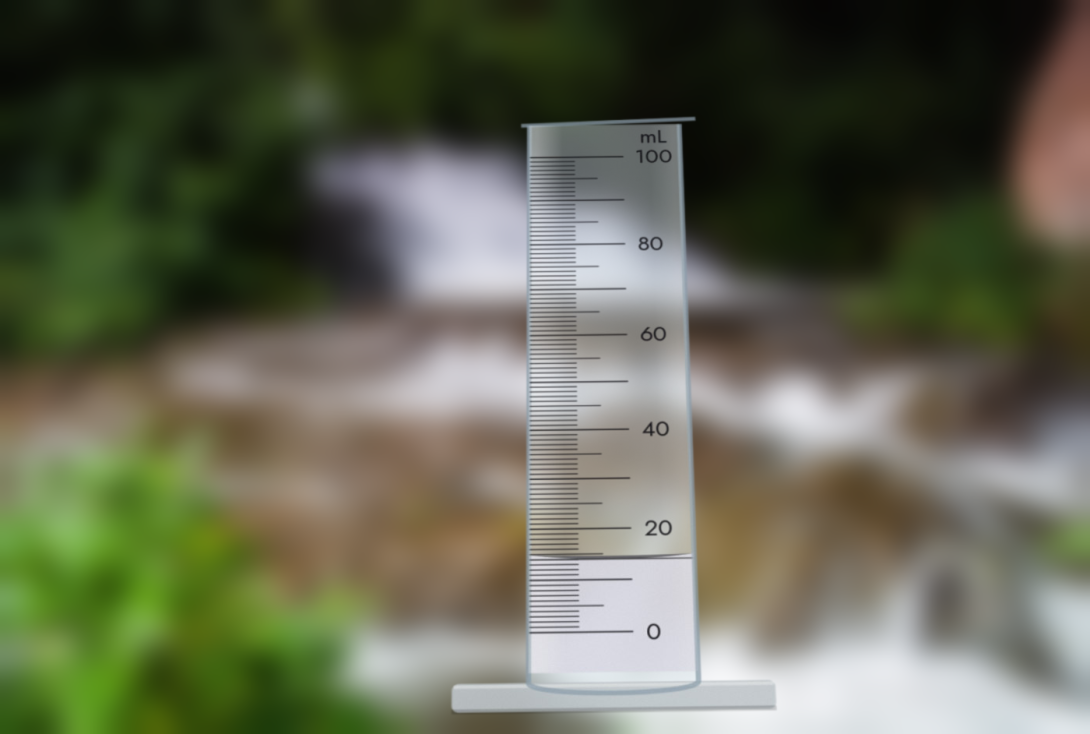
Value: 14 mL
